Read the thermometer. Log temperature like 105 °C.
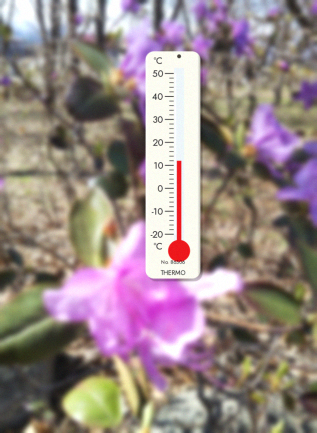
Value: 12 °C
